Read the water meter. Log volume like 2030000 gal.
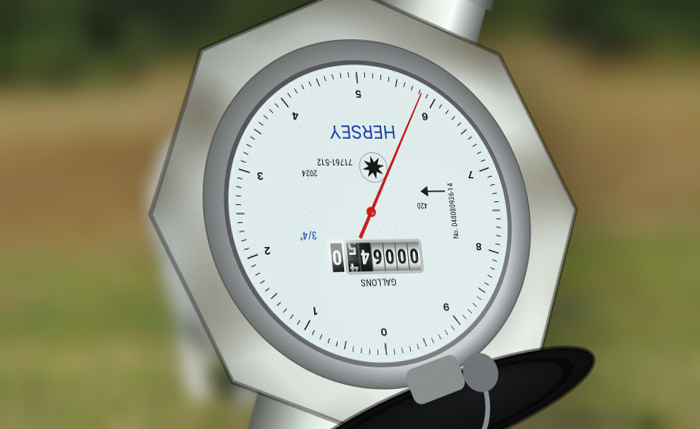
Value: 6445.8 gal
